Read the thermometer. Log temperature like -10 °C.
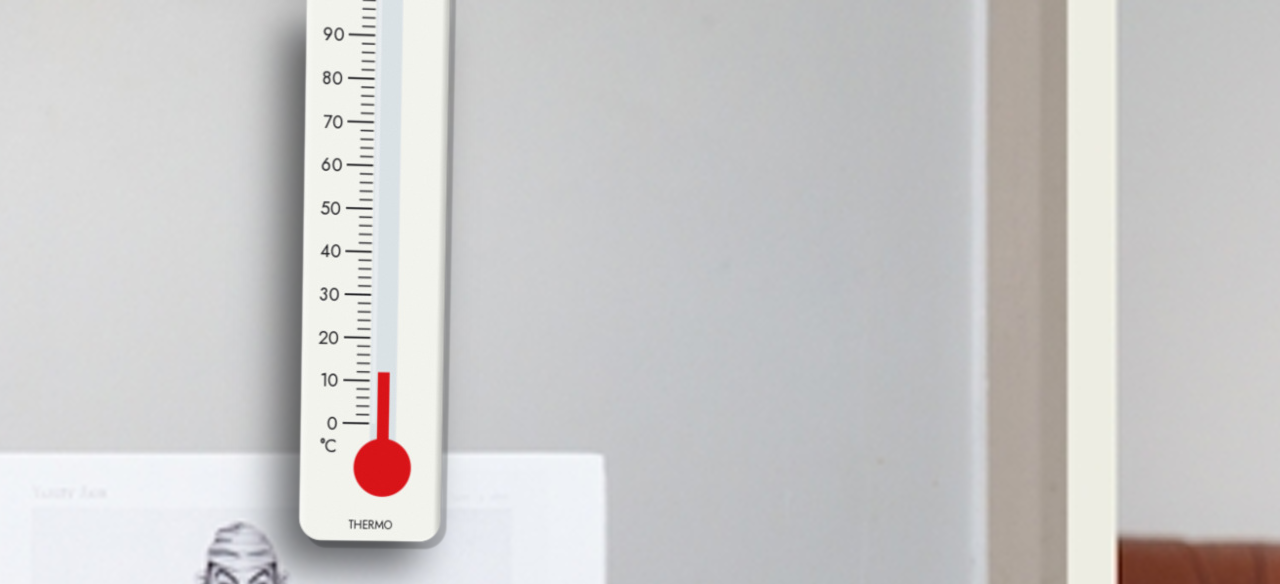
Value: 12 °C
